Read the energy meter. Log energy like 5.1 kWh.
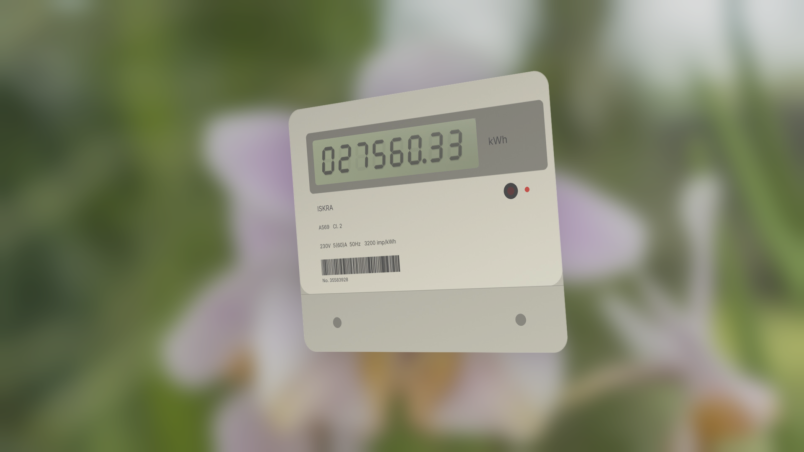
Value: 27560.33 kWh
